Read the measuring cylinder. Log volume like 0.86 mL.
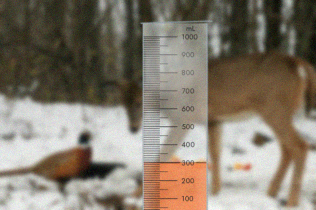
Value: 300 mL
